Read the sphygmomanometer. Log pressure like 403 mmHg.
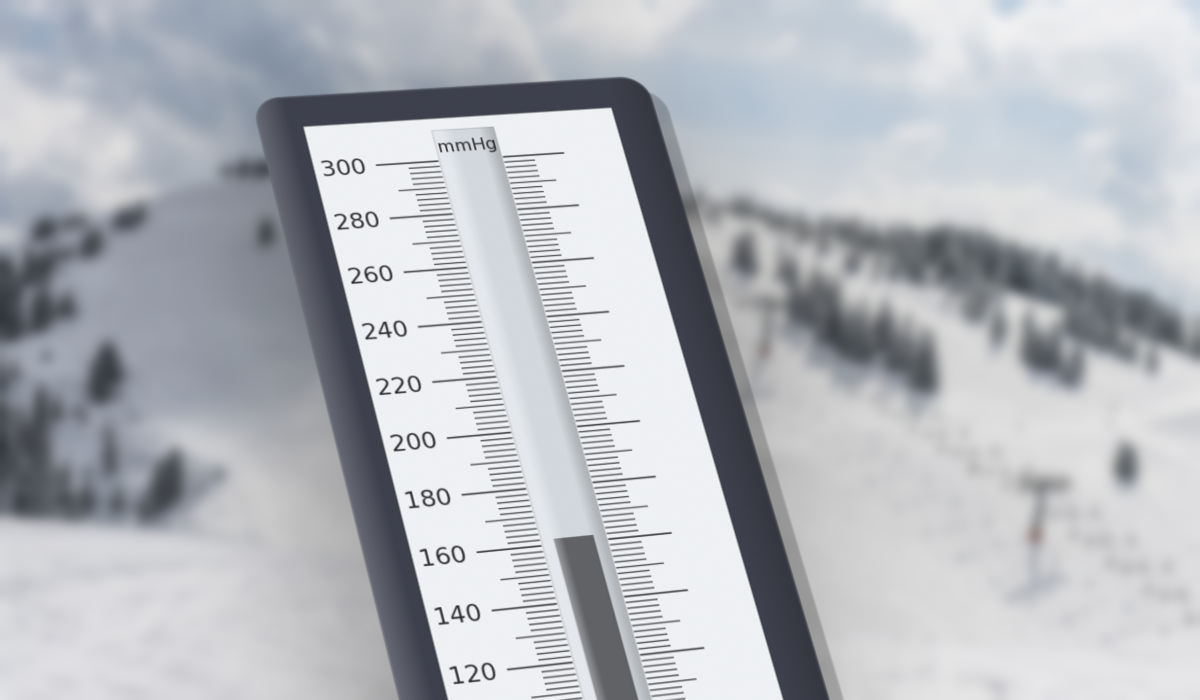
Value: 162 mmHg
